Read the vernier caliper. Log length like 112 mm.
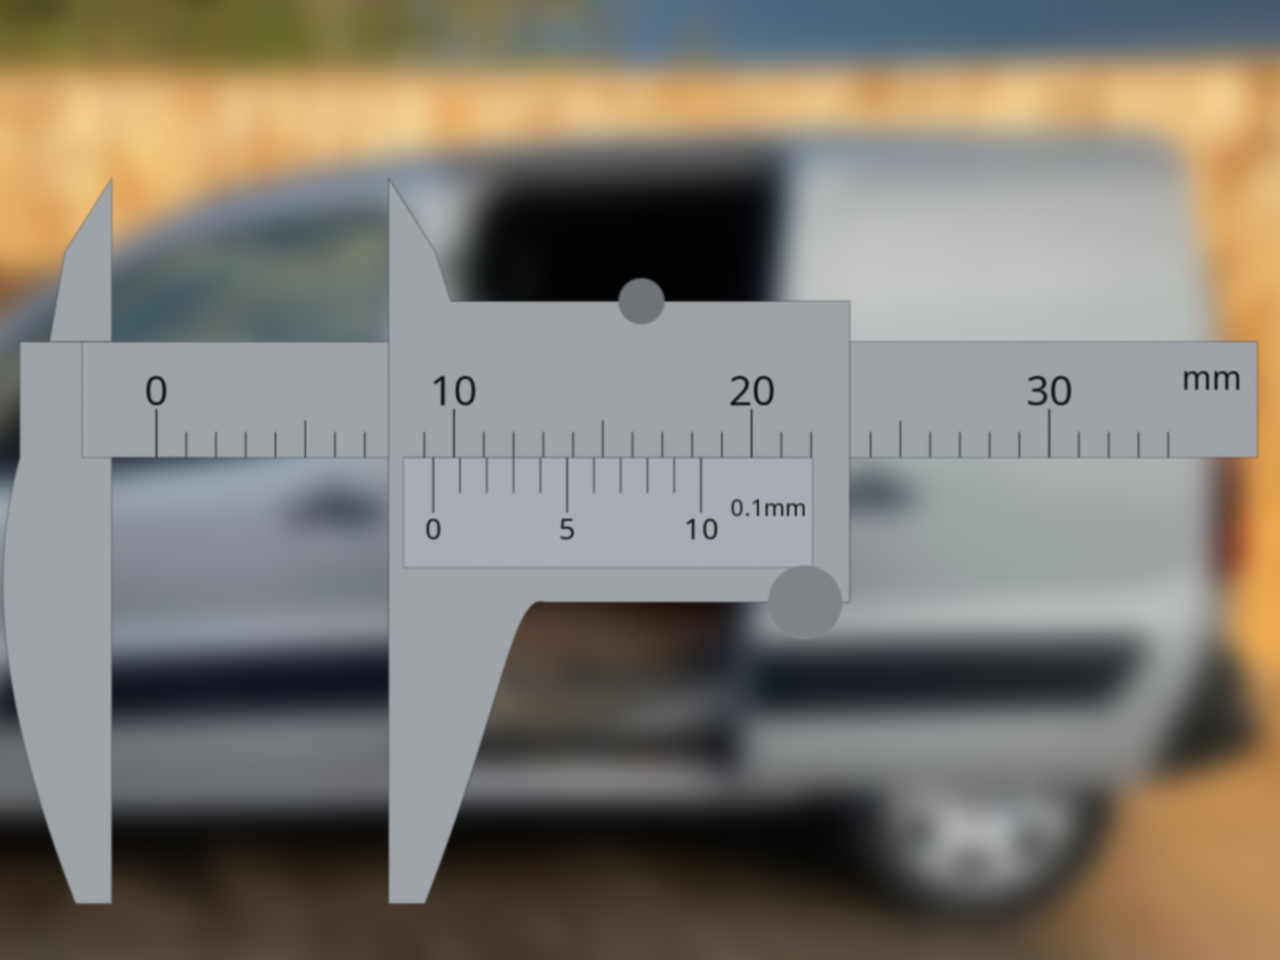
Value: 9.3 mm
